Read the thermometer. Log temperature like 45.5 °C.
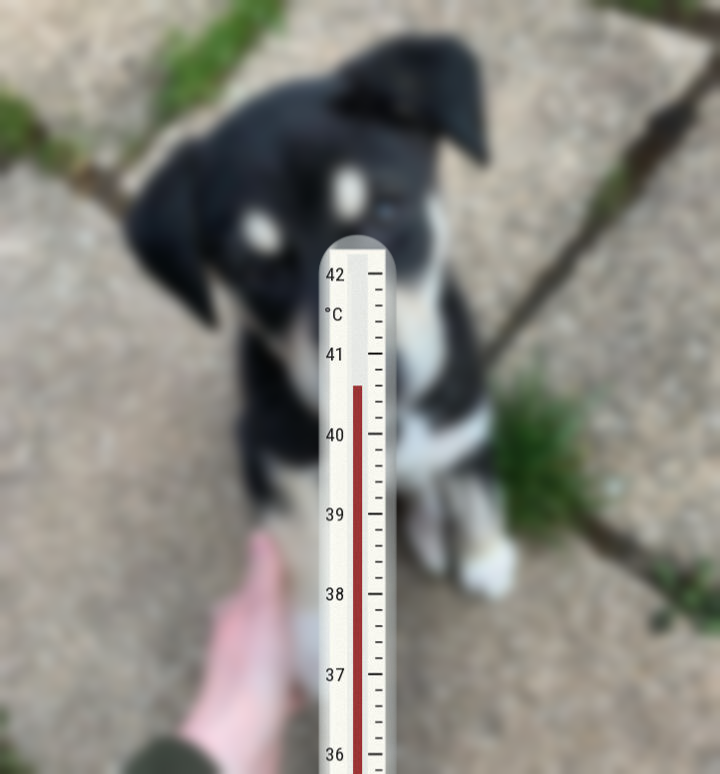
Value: 40.6 °C
